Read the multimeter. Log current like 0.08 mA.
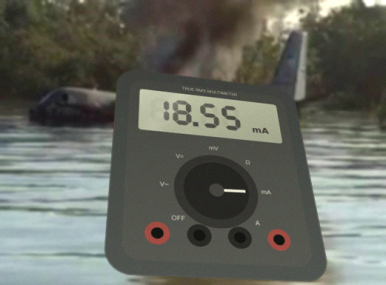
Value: 18.55 mA
